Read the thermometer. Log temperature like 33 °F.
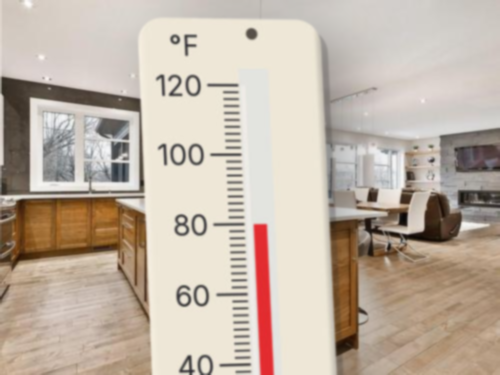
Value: 80 °F
